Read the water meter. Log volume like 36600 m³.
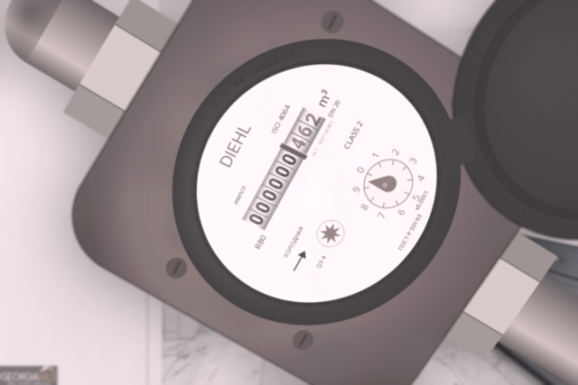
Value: 0.4619 m³
